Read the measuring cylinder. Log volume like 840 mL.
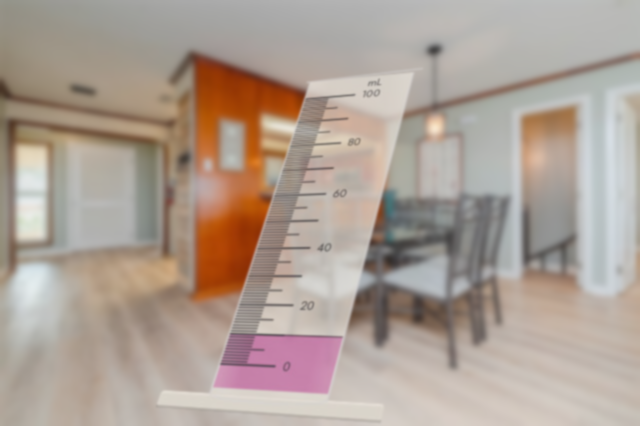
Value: 10 mL
